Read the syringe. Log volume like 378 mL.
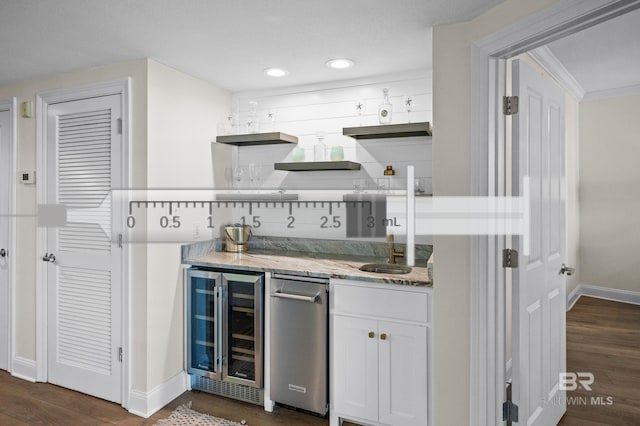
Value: 2.7 mL
